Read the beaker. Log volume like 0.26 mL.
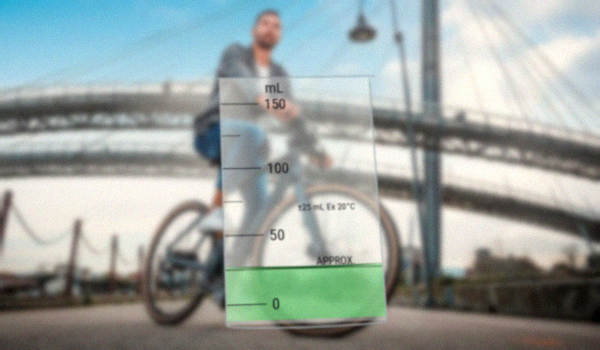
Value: 25 mL
